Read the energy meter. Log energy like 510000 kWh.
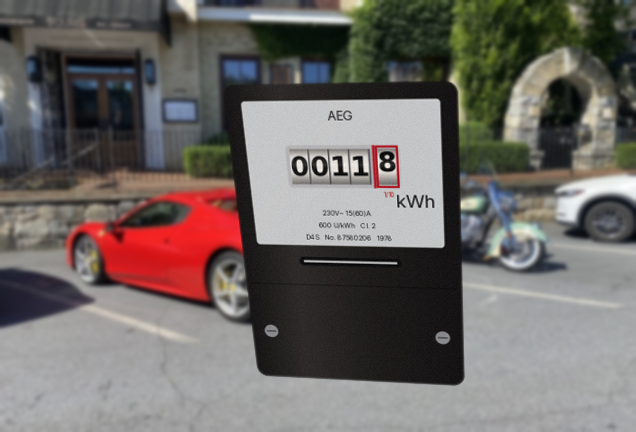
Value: 11.8 kWh
